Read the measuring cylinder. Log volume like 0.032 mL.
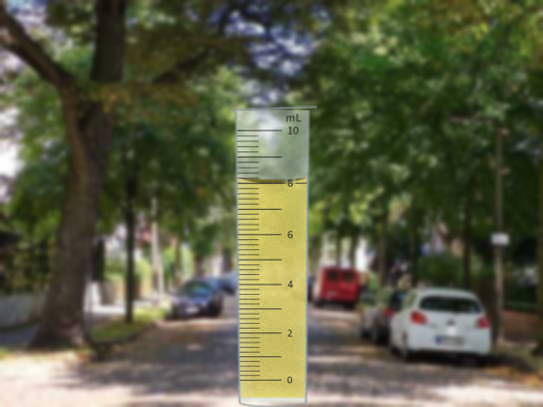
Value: 8 mL
